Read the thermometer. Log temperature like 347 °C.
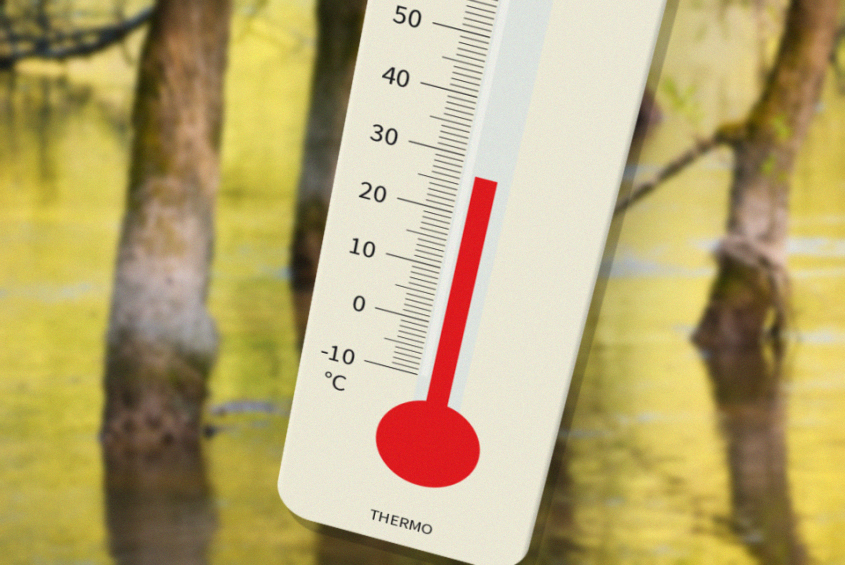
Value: 27 °C
